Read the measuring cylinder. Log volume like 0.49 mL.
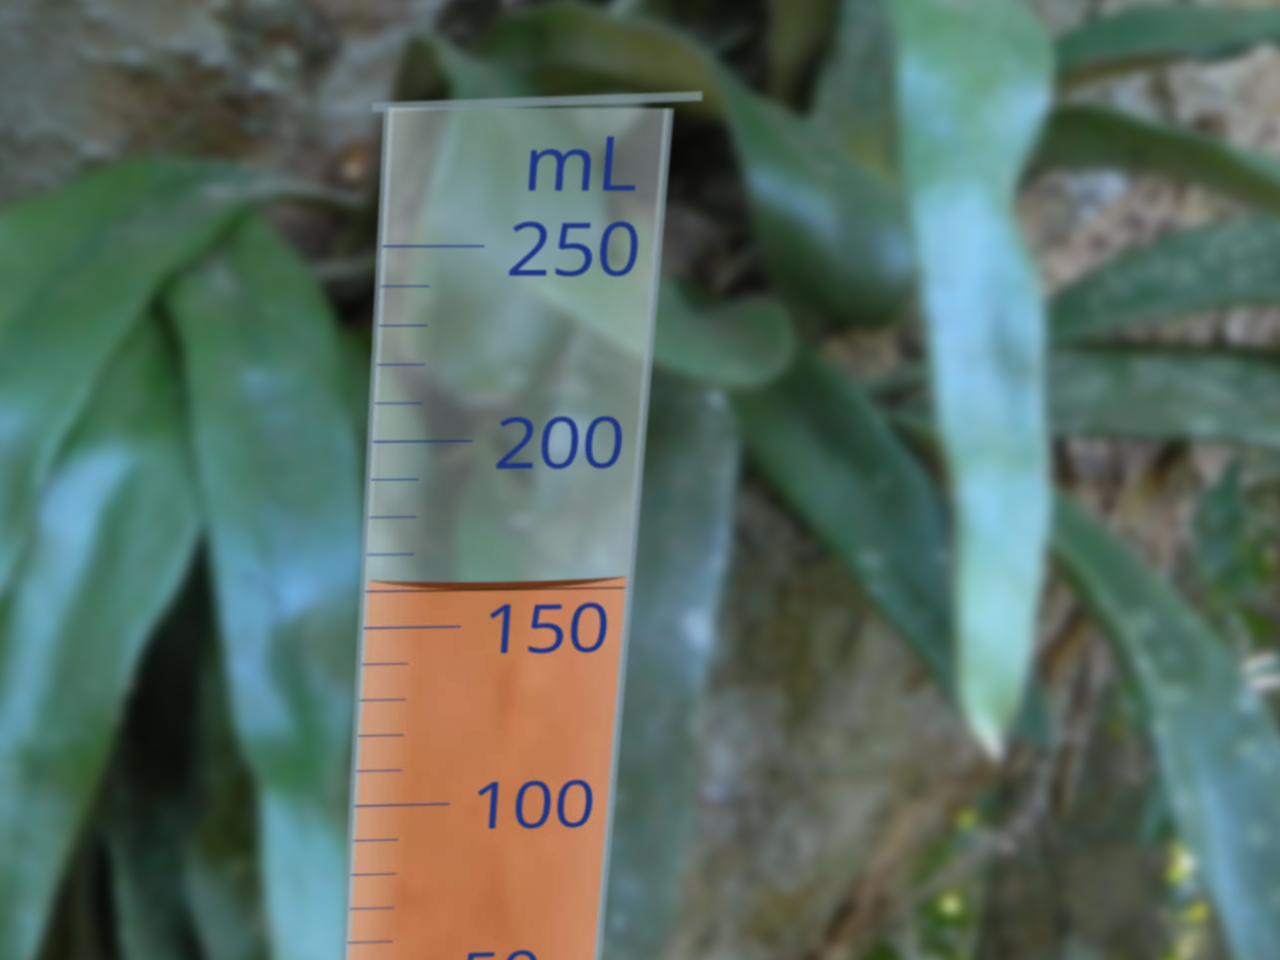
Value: 160 mL
